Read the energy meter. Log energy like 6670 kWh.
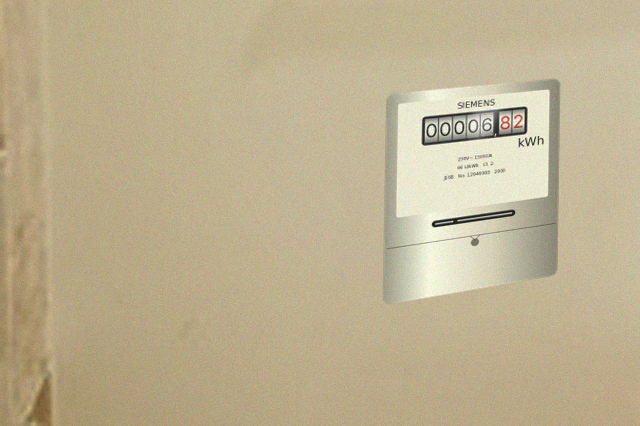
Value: 6.82 kWh
